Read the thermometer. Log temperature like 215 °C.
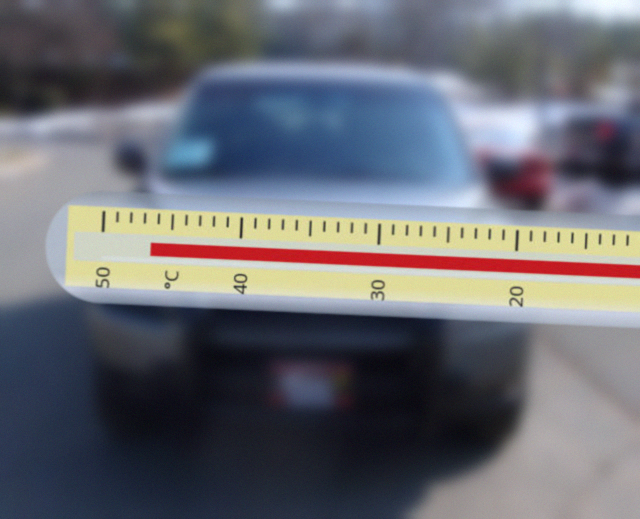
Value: 46.5 °C
